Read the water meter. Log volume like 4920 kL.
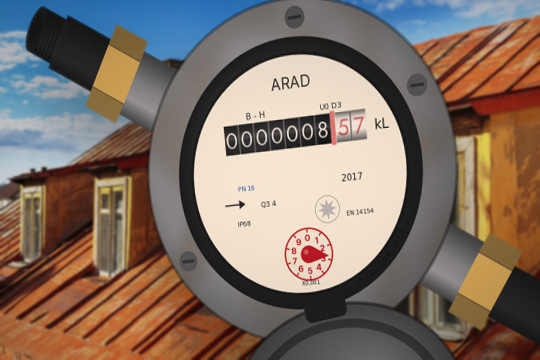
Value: 8.572 kL
